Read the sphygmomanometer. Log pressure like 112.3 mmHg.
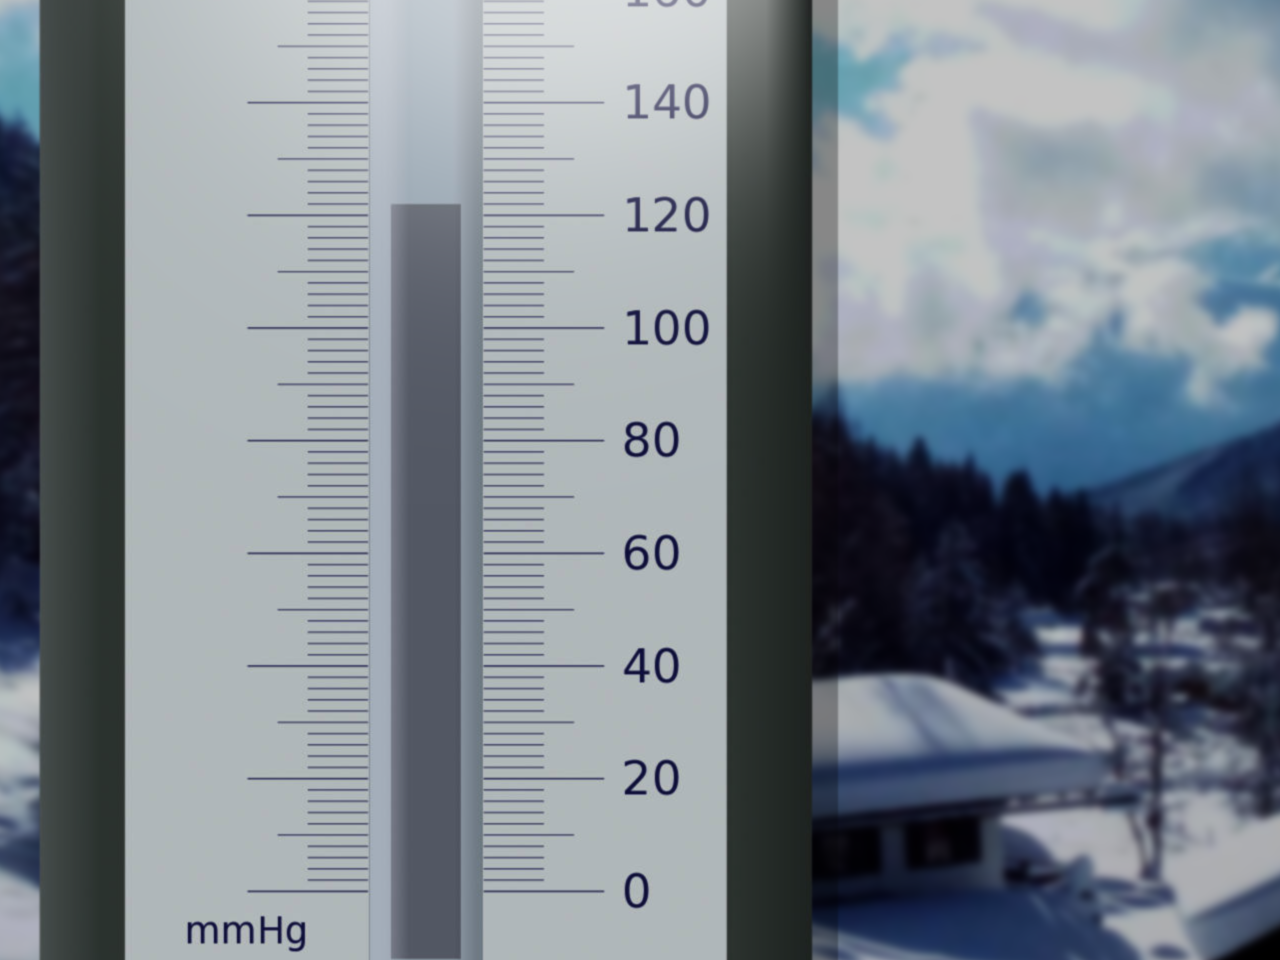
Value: 122 mmHg
